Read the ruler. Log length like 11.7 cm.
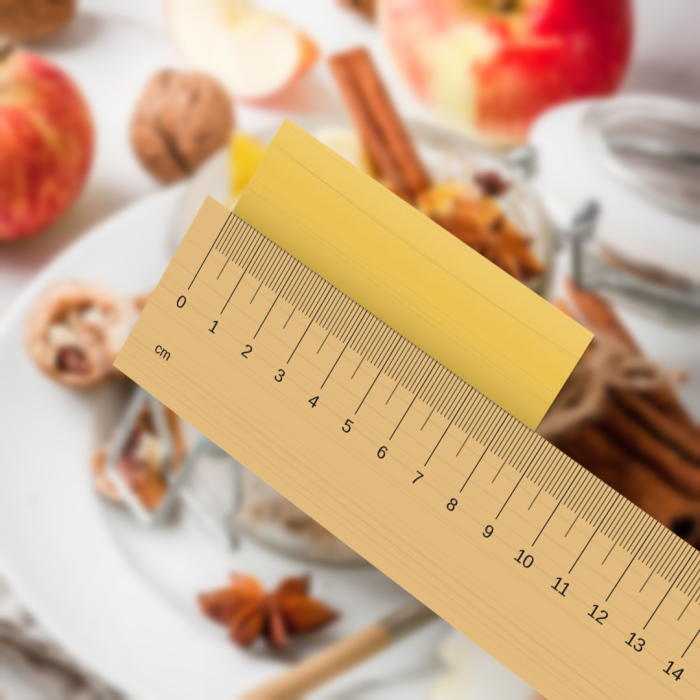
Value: 8.7 cm
